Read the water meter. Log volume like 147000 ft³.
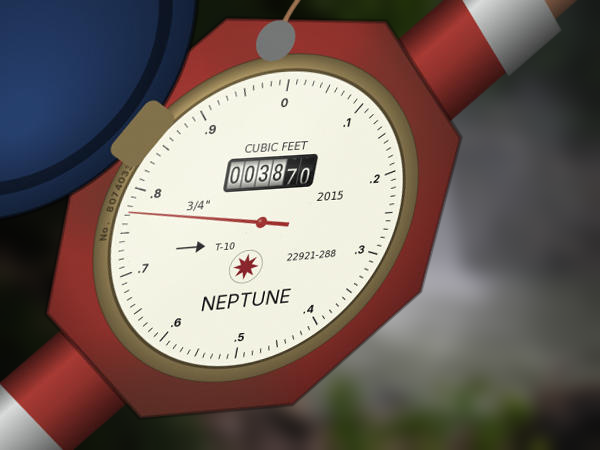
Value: 3869.77 ft³
